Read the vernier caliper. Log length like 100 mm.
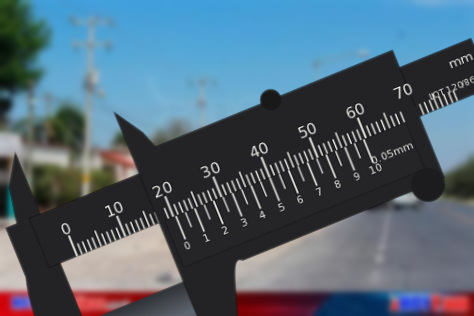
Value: 20.5 mm
